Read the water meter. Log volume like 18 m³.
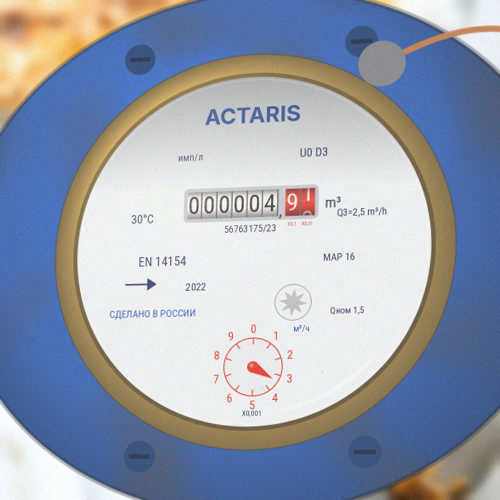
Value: 4.913 m³
